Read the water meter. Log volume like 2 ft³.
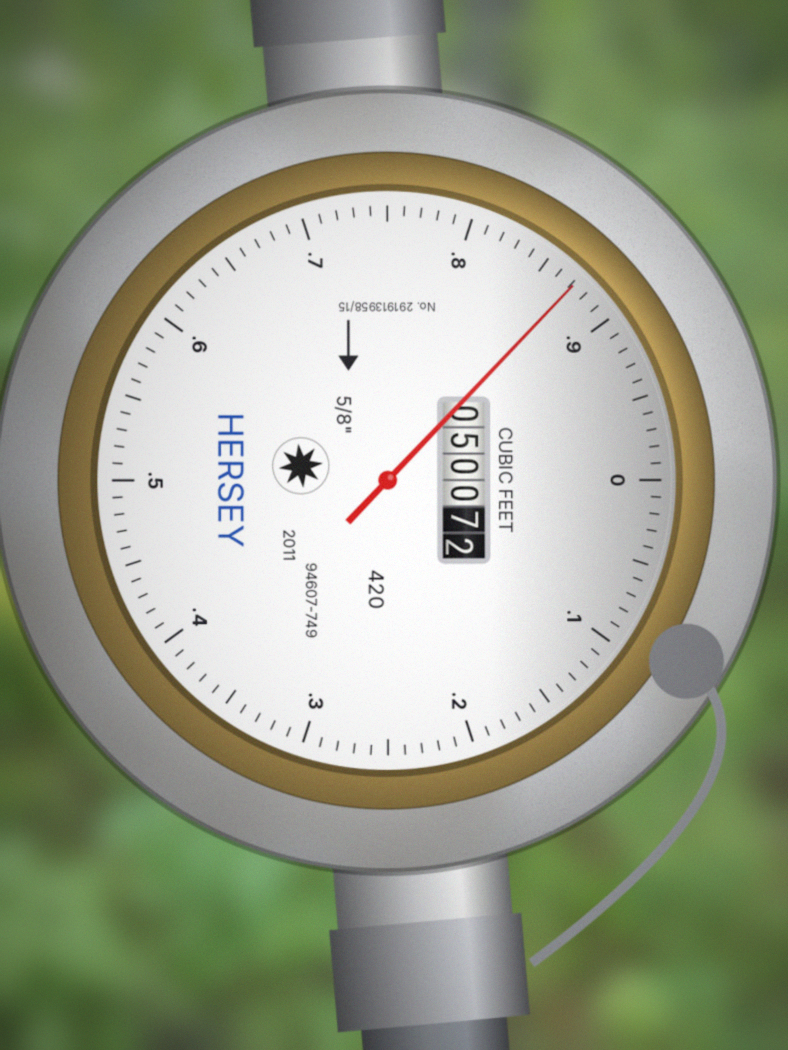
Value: 50071.87 ft³
